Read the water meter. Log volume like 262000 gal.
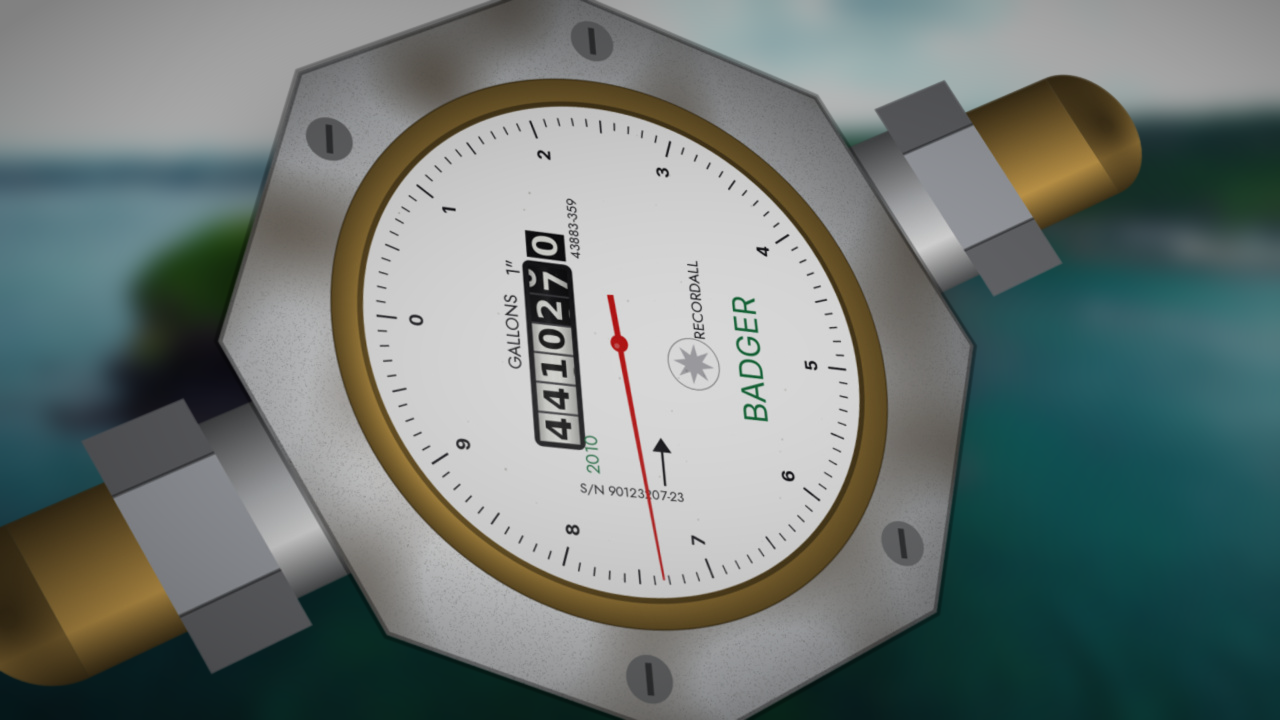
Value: 4410267.3 gal
